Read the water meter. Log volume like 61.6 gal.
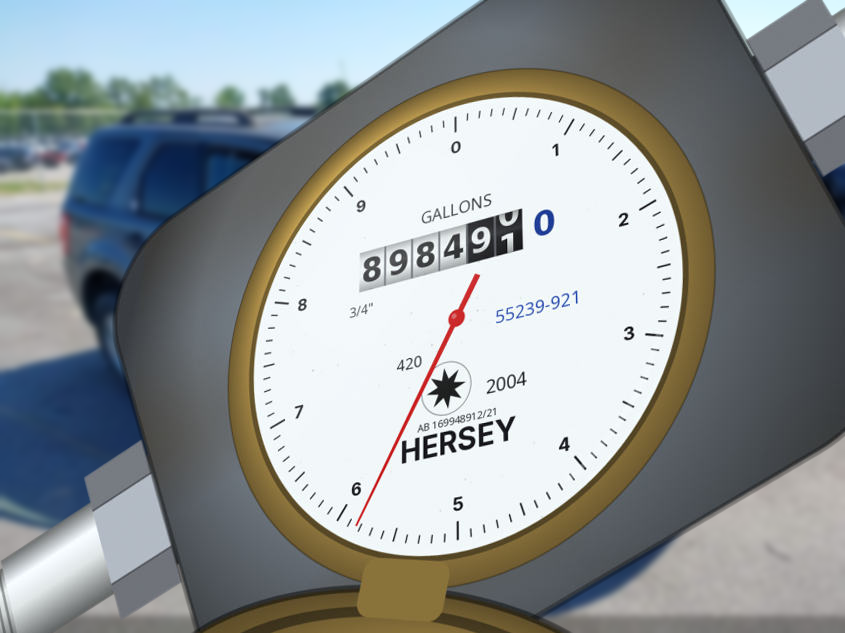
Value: 8984905.8 gal
